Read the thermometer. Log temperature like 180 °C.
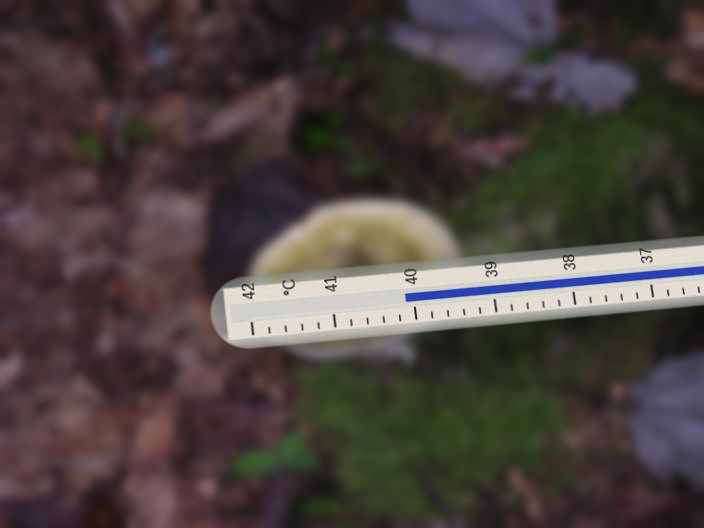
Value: 40.1 °C
